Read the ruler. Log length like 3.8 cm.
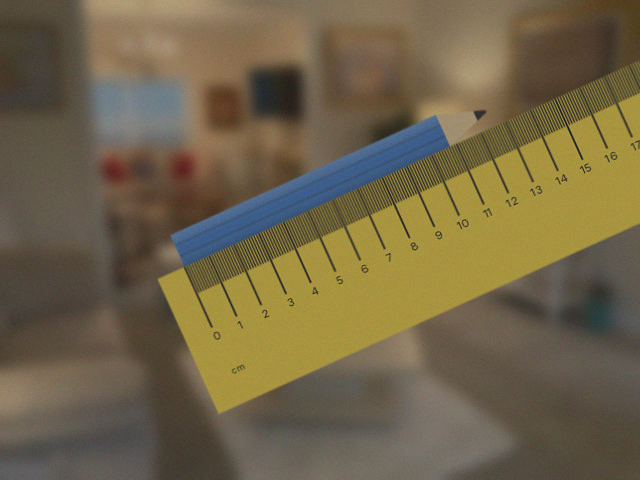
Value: 12.5 cm
